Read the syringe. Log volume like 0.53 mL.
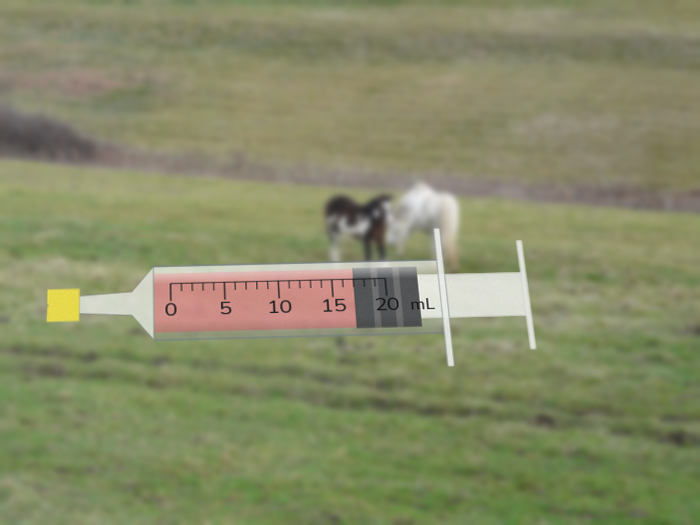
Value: 17 mL
